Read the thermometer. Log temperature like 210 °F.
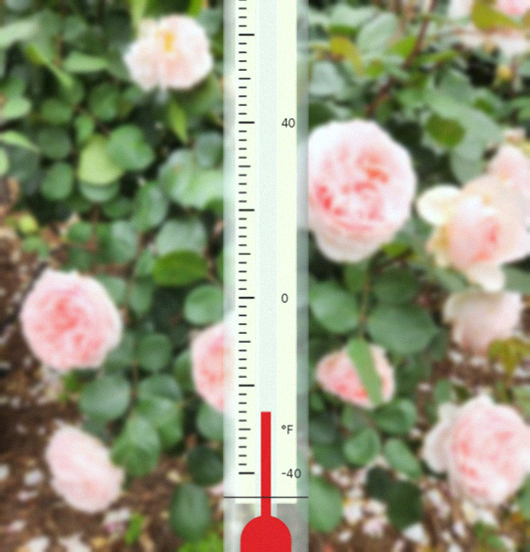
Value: -26 °F
